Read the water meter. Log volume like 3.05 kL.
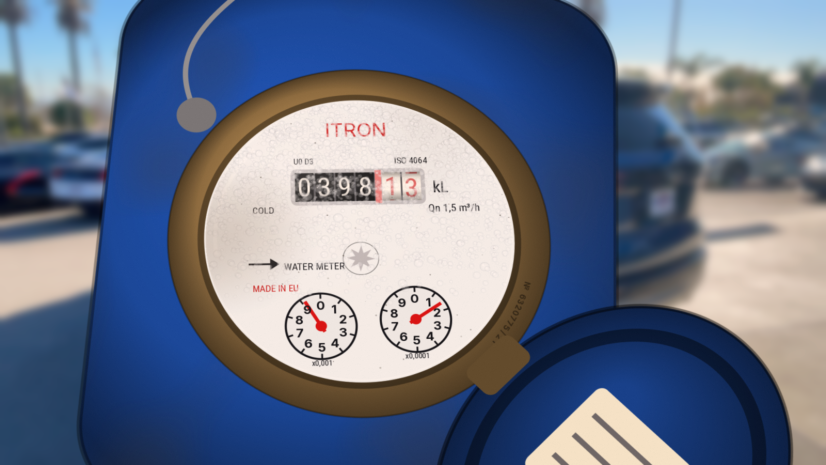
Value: 398.1291 kL
